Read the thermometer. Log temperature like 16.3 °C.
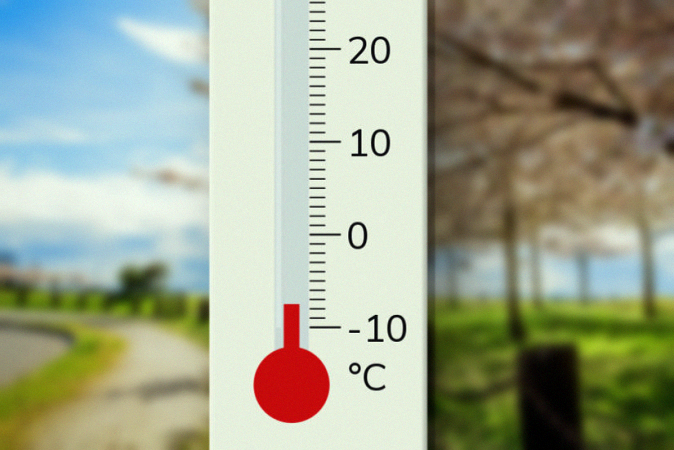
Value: -7.5 °C
